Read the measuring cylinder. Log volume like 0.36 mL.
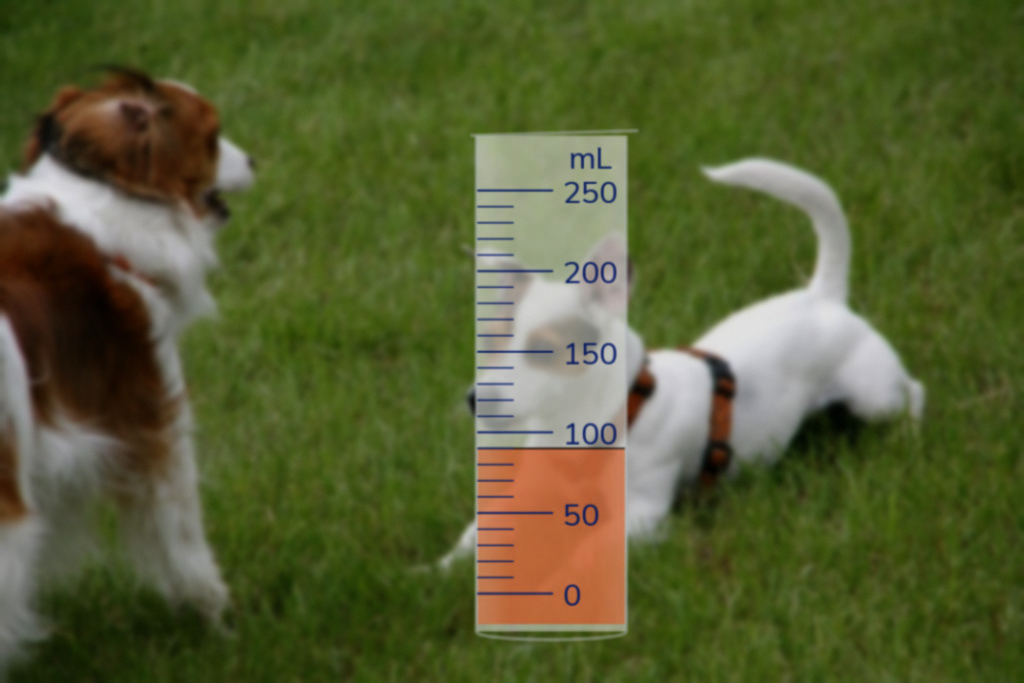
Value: 90 mL
